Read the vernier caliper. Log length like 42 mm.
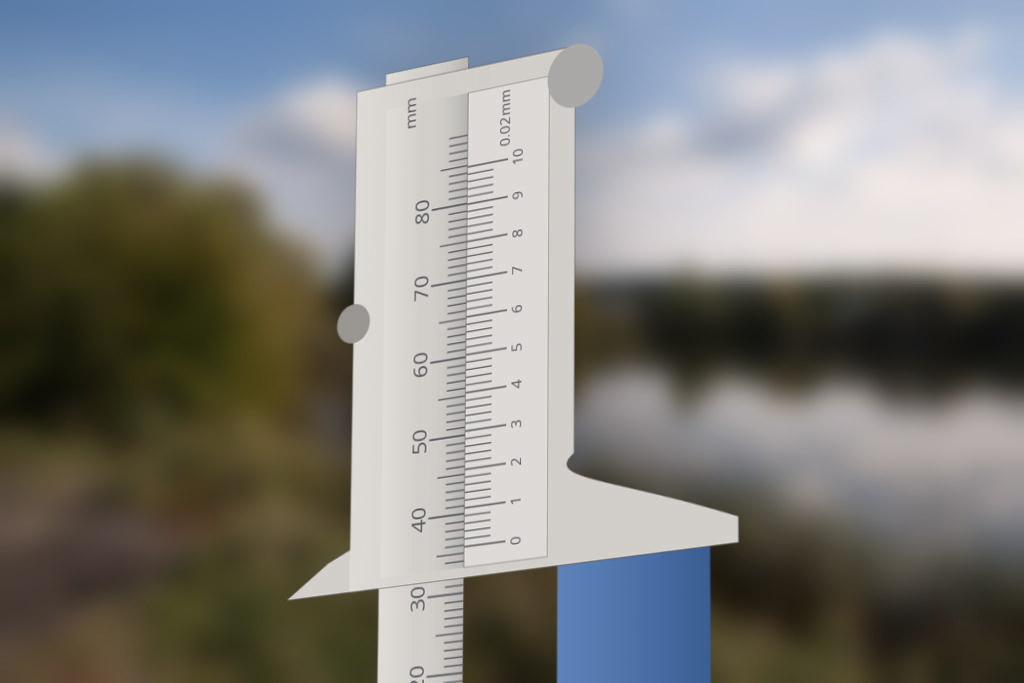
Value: 35.8 mm
